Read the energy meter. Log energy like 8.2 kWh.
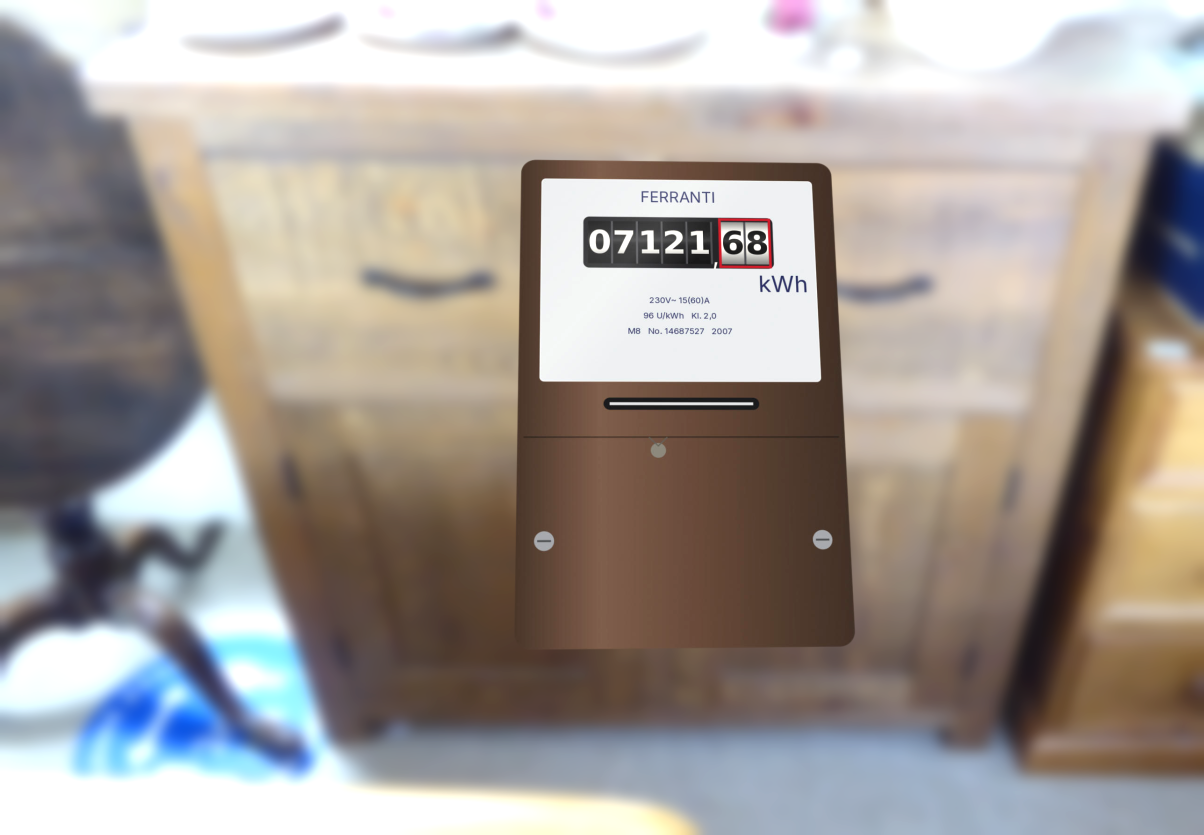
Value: 7121.68 kWh
